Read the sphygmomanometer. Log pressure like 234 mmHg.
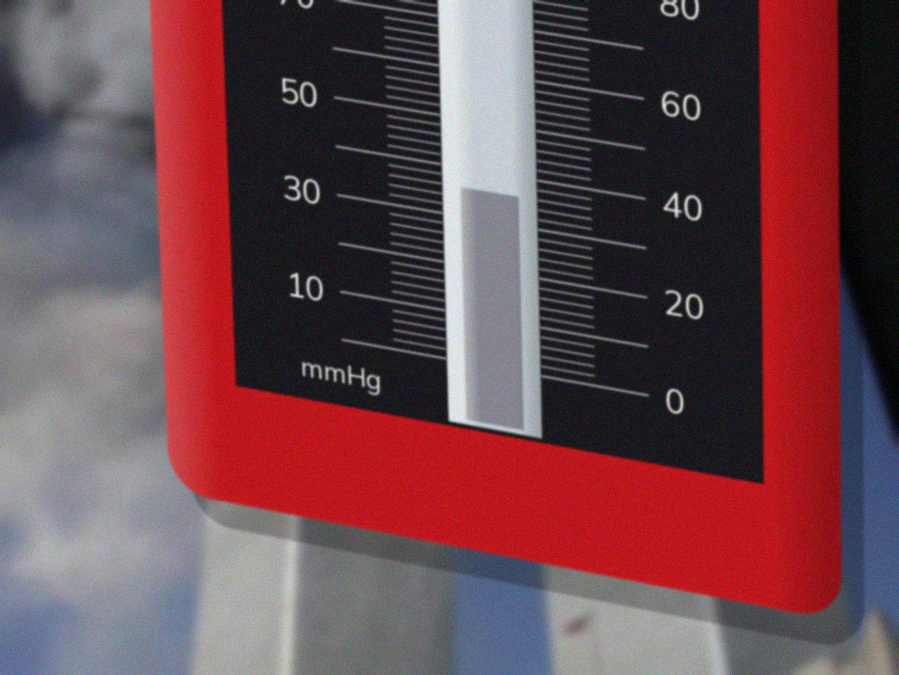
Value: 36 mmHg
